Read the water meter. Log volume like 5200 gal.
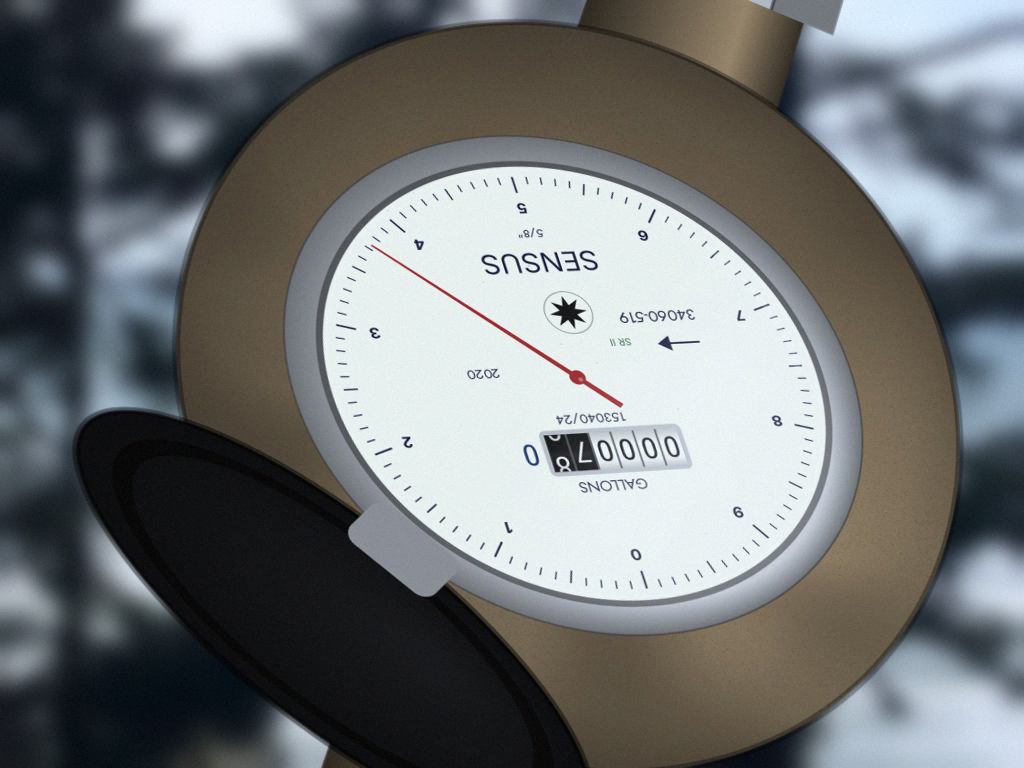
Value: 783.7 gal
